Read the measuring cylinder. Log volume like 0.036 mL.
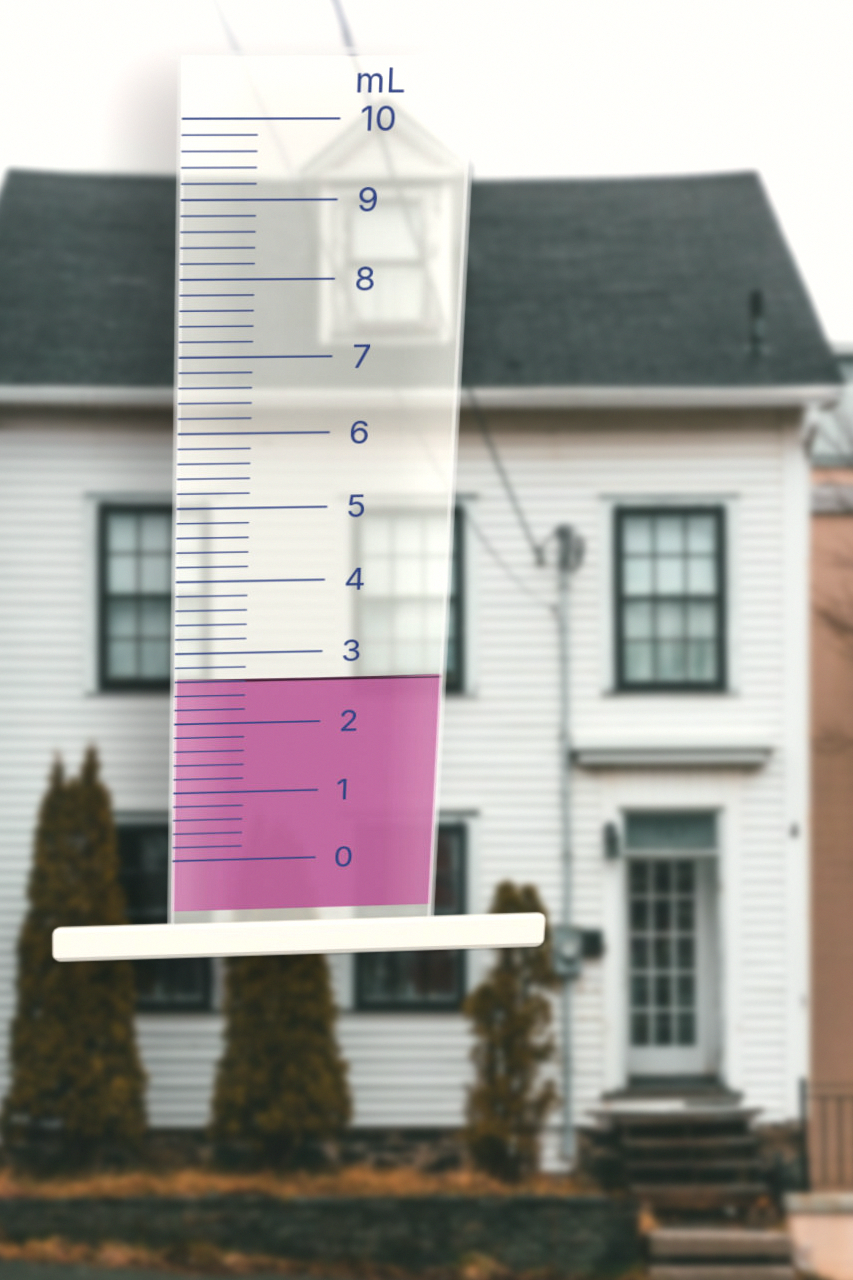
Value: 2.6 mL
